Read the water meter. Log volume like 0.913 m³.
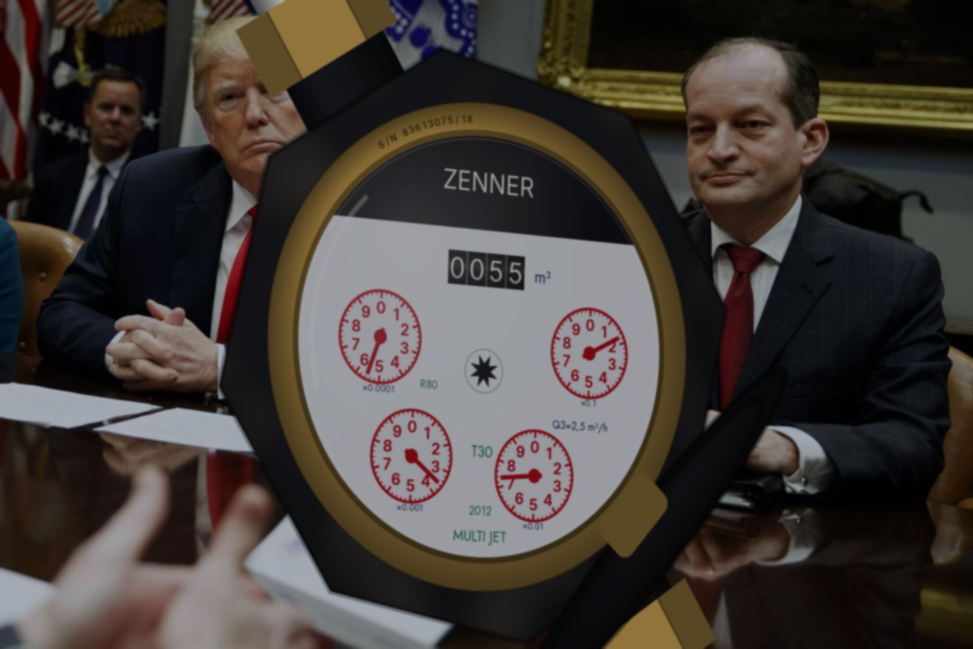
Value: 55.1735 m³
